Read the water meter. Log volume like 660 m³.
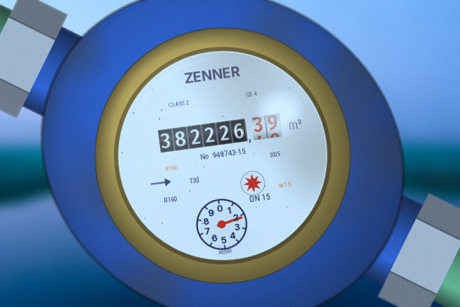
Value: 382226.392 m³
